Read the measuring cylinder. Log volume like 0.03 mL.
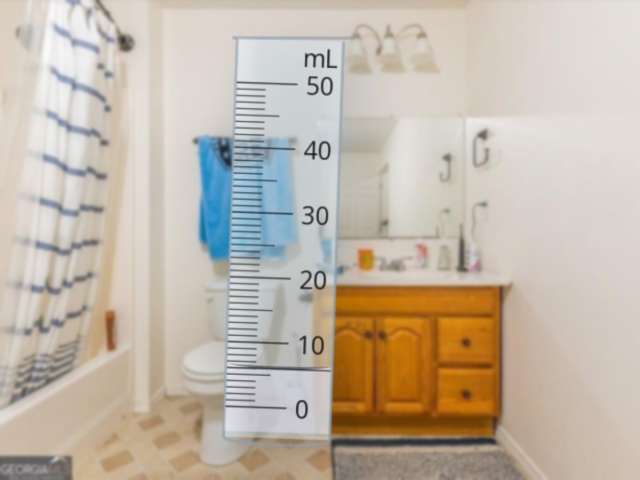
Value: 6 mL
